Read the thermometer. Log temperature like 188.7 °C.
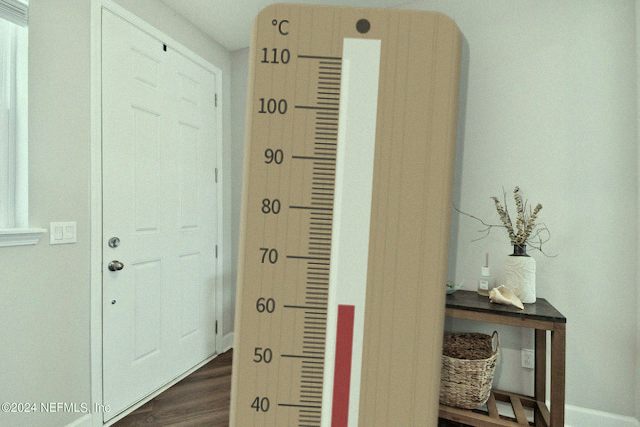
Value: 61 °C
